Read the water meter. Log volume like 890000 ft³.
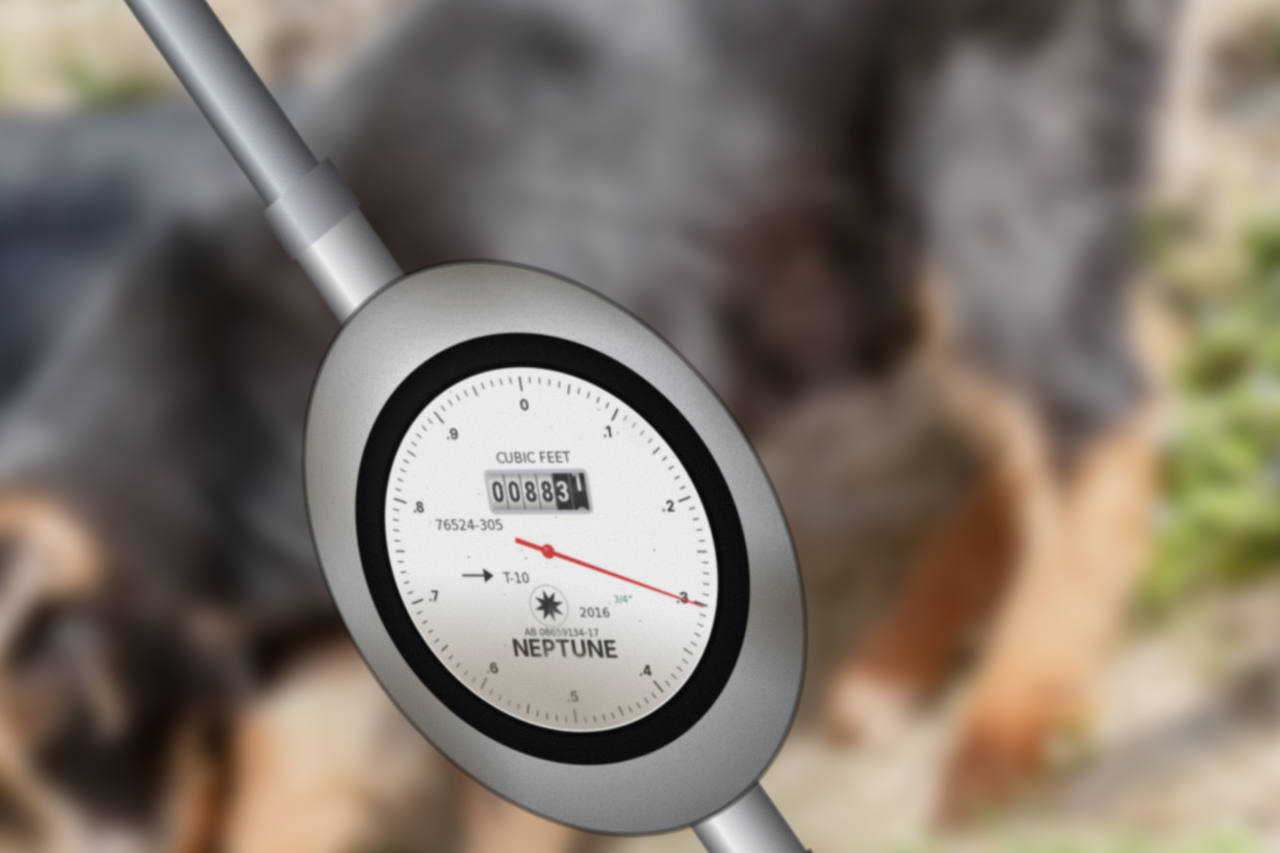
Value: 8831.30 ft³
